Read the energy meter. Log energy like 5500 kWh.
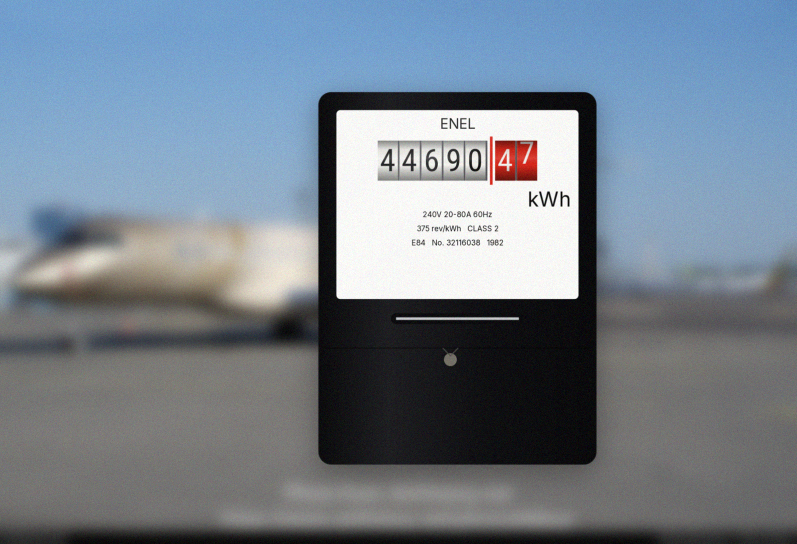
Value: 44690.47 kWh
